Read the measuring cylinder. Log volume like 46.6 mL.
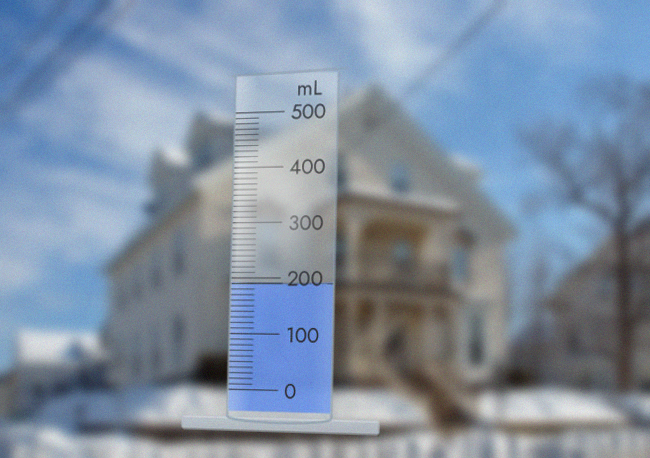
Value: 190 mL
